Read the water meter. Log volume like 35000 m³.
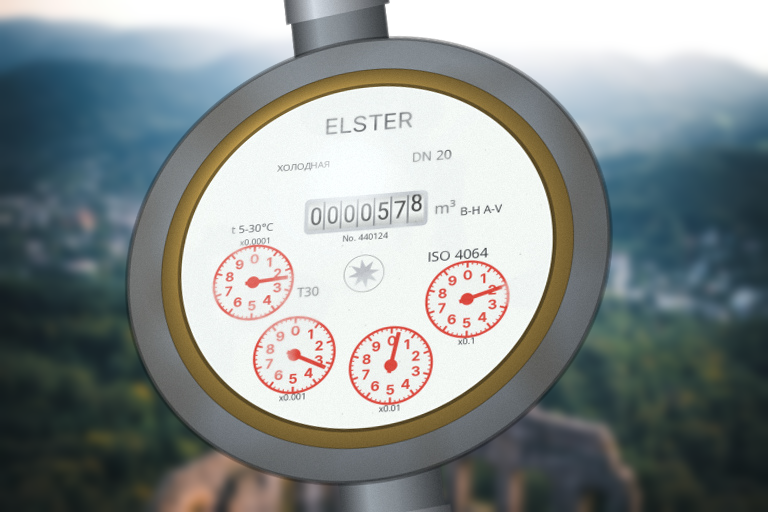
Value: 578.2032 m³
